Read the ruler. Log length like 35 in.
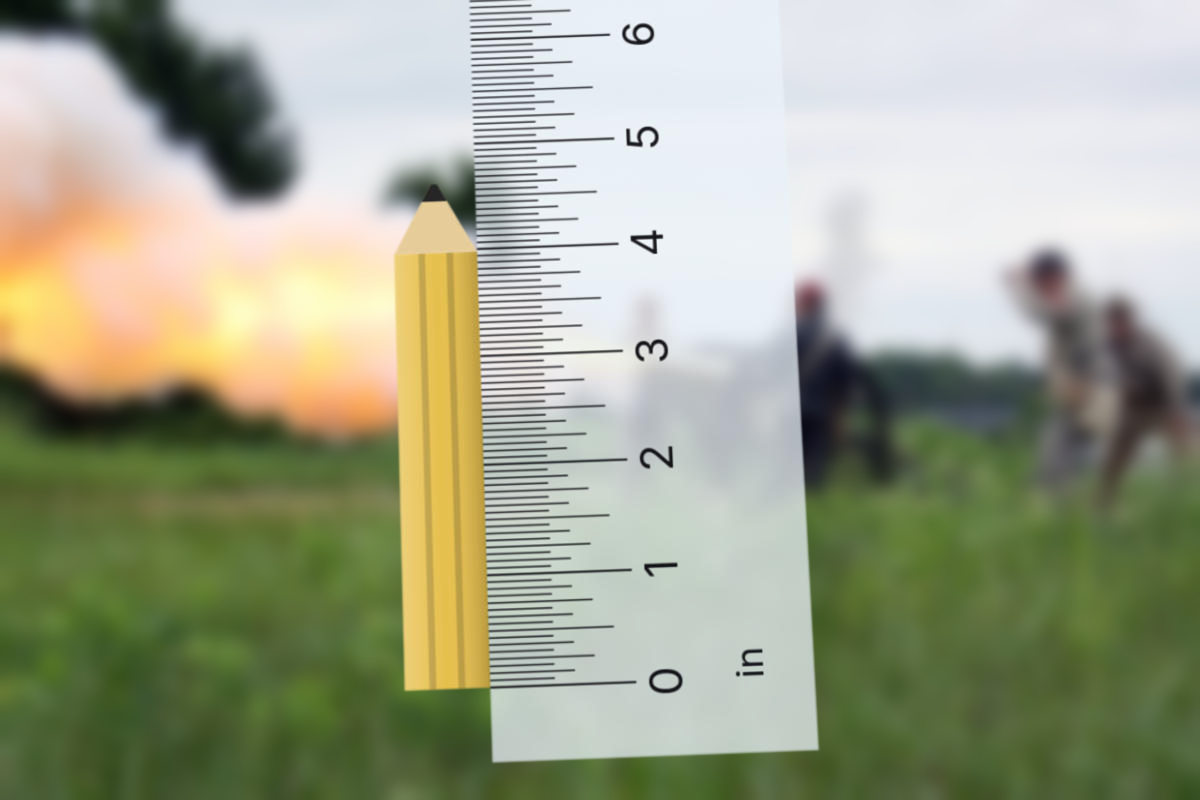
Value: 4.625 in
